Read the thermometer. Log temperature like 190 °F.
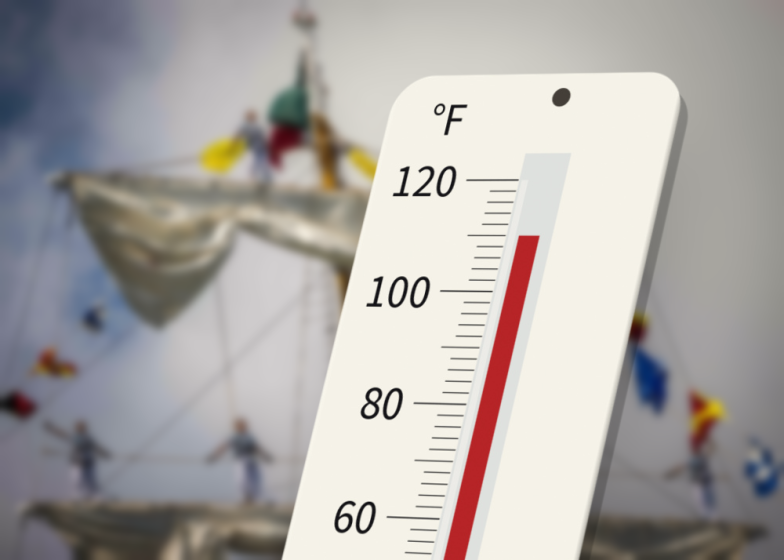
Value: 110 °F
